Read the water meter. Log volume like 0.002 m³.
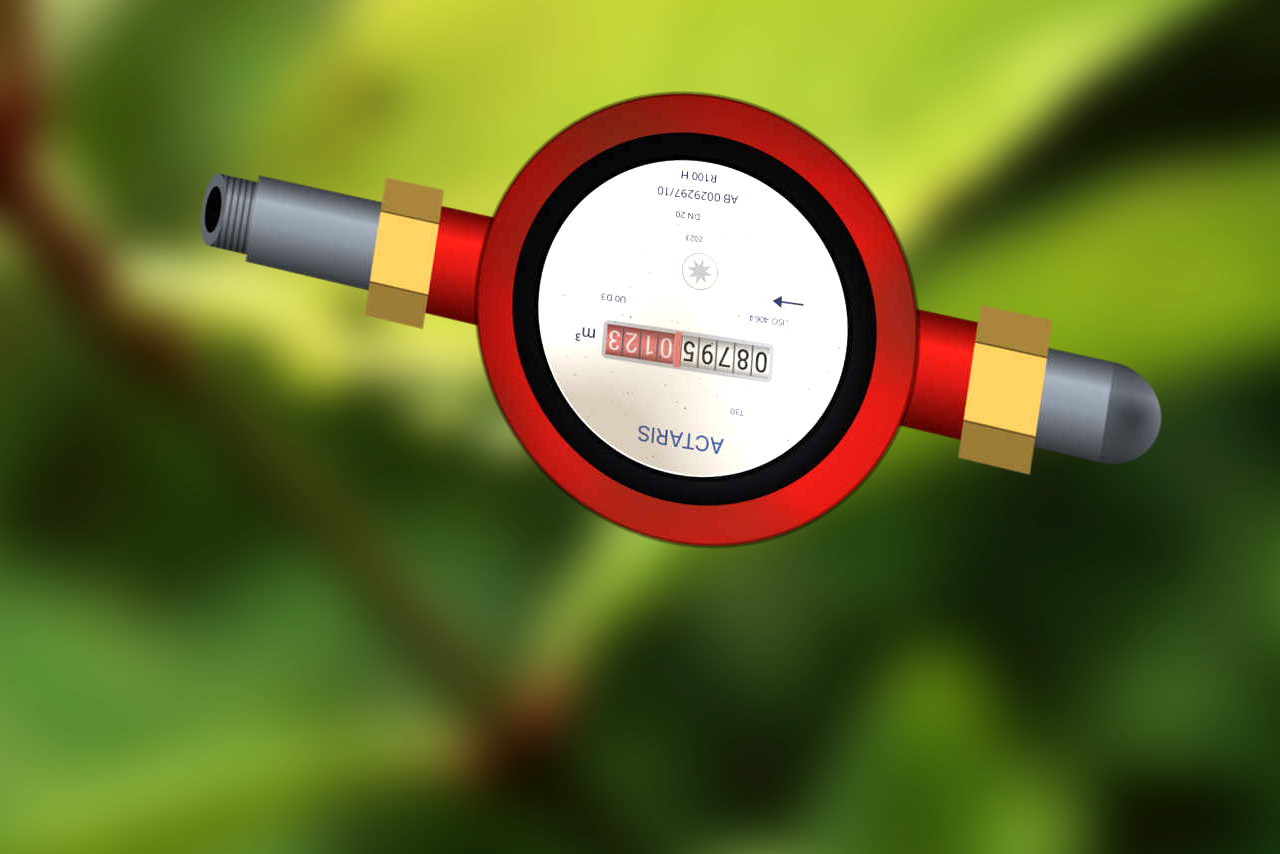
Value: 8795.0123 m³
